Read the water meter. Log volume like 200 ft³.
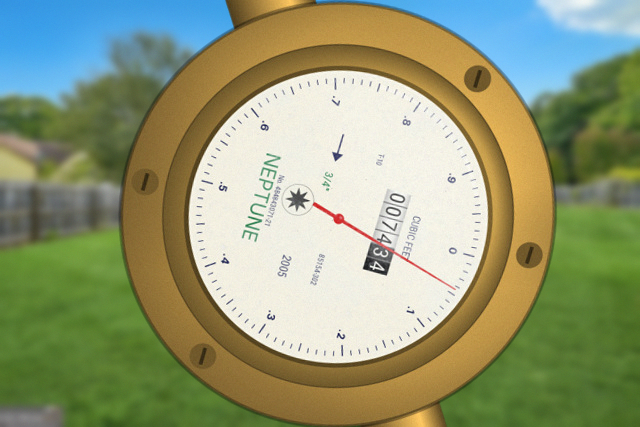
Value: 7434.04 ft³
